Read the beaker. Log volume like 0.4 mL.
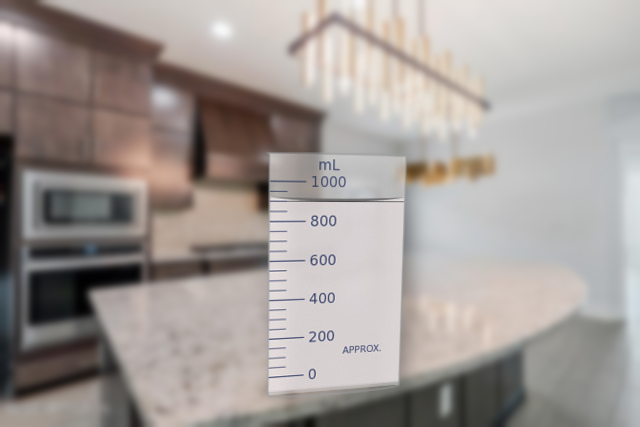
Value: 900 mL
